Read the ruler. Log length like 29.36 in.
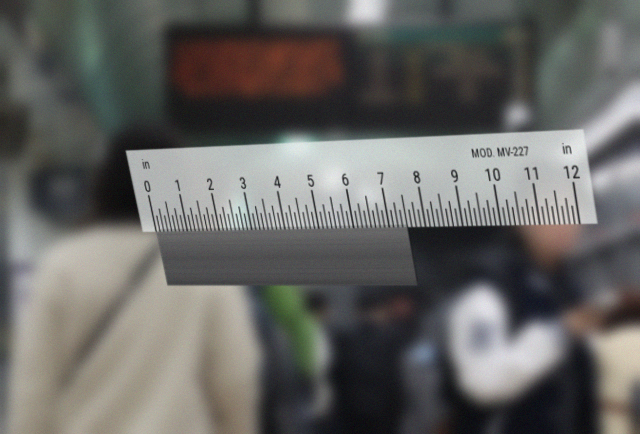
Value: 7.5 in
